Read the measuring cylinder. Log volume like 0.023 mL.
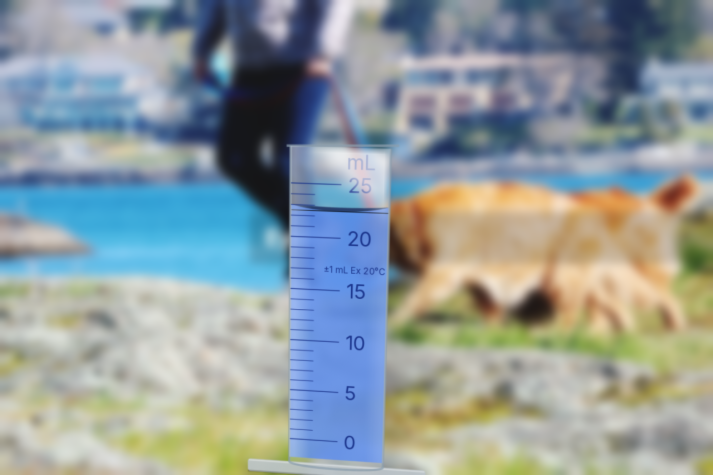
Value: 22.5 mL
